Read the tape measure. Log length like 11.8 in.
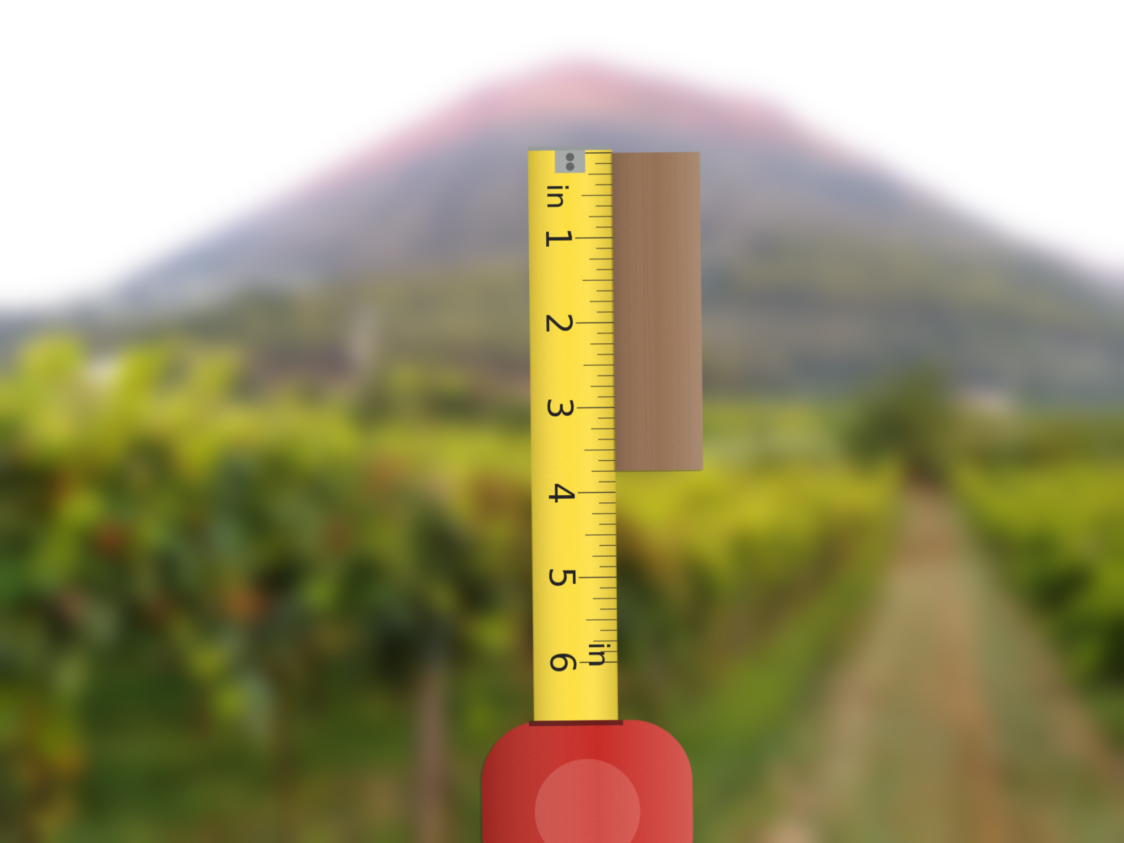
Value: 3.75 in
